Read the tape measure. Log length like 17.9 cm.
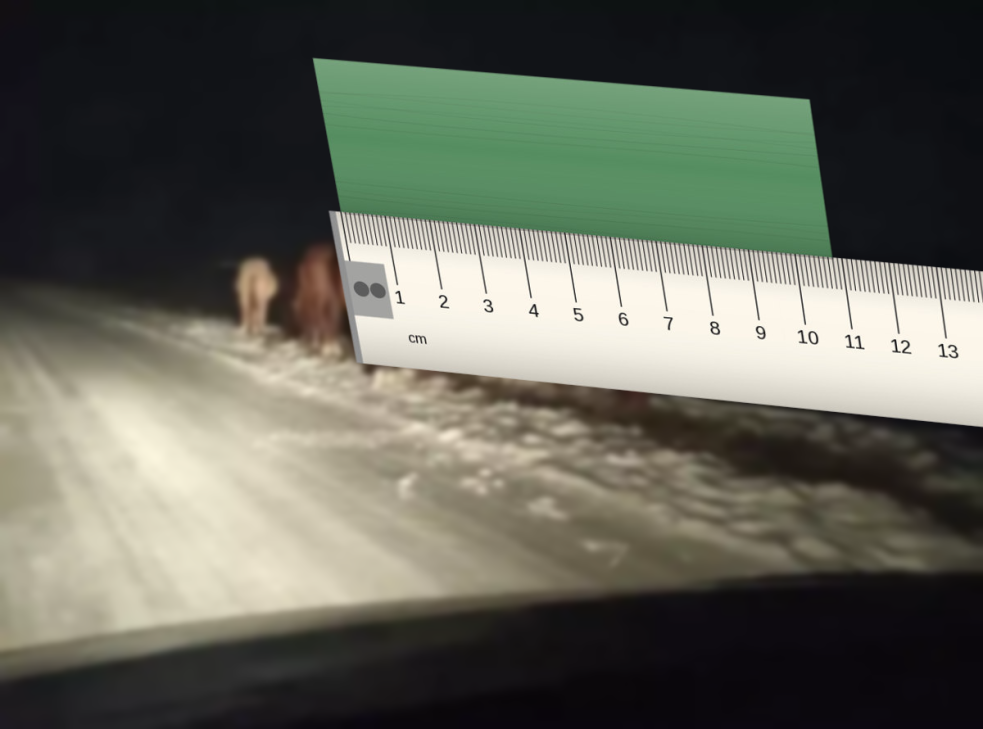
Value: 10.8 cm
